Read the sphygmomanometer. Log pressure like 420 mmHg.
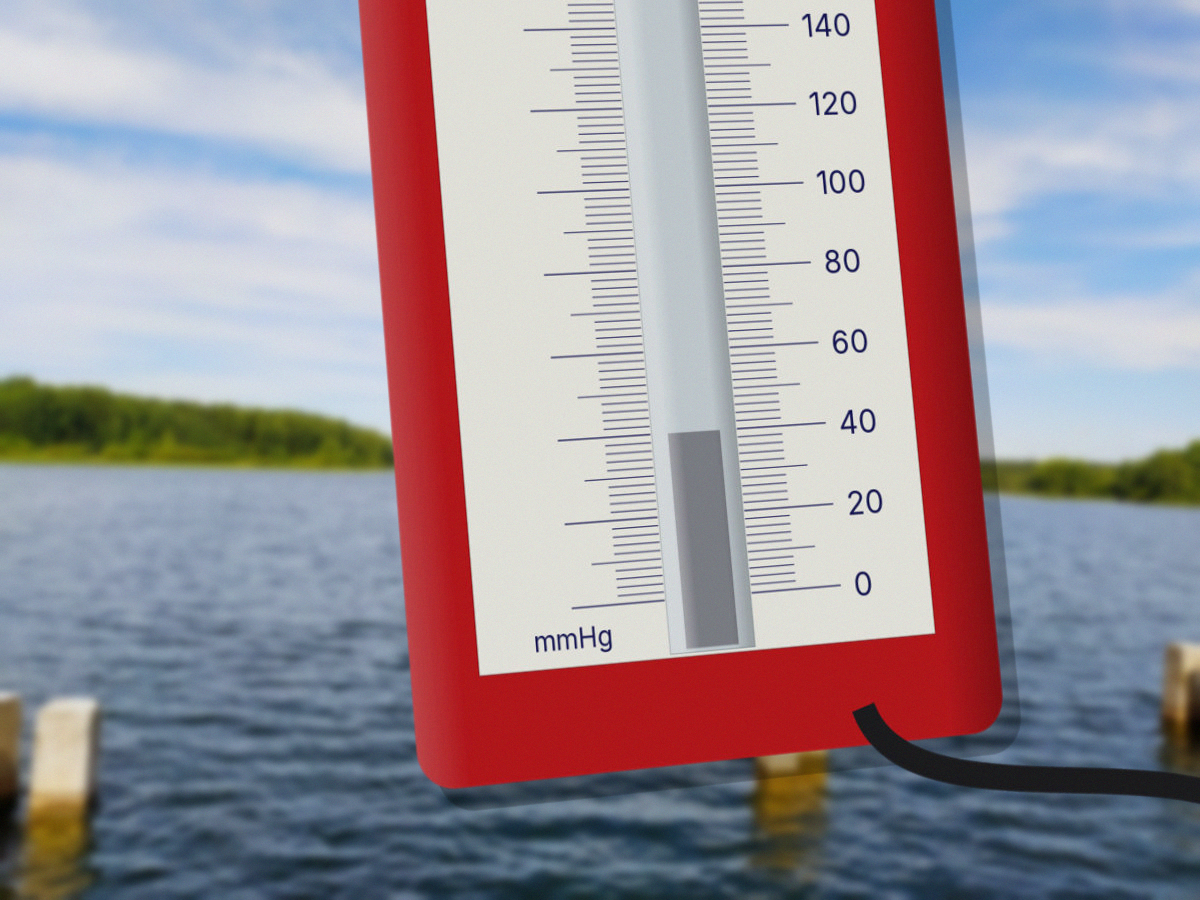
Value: 40 mmHg
